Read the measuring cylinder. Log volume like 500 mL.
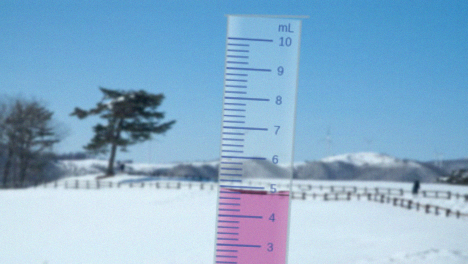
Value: 4.8 mL
